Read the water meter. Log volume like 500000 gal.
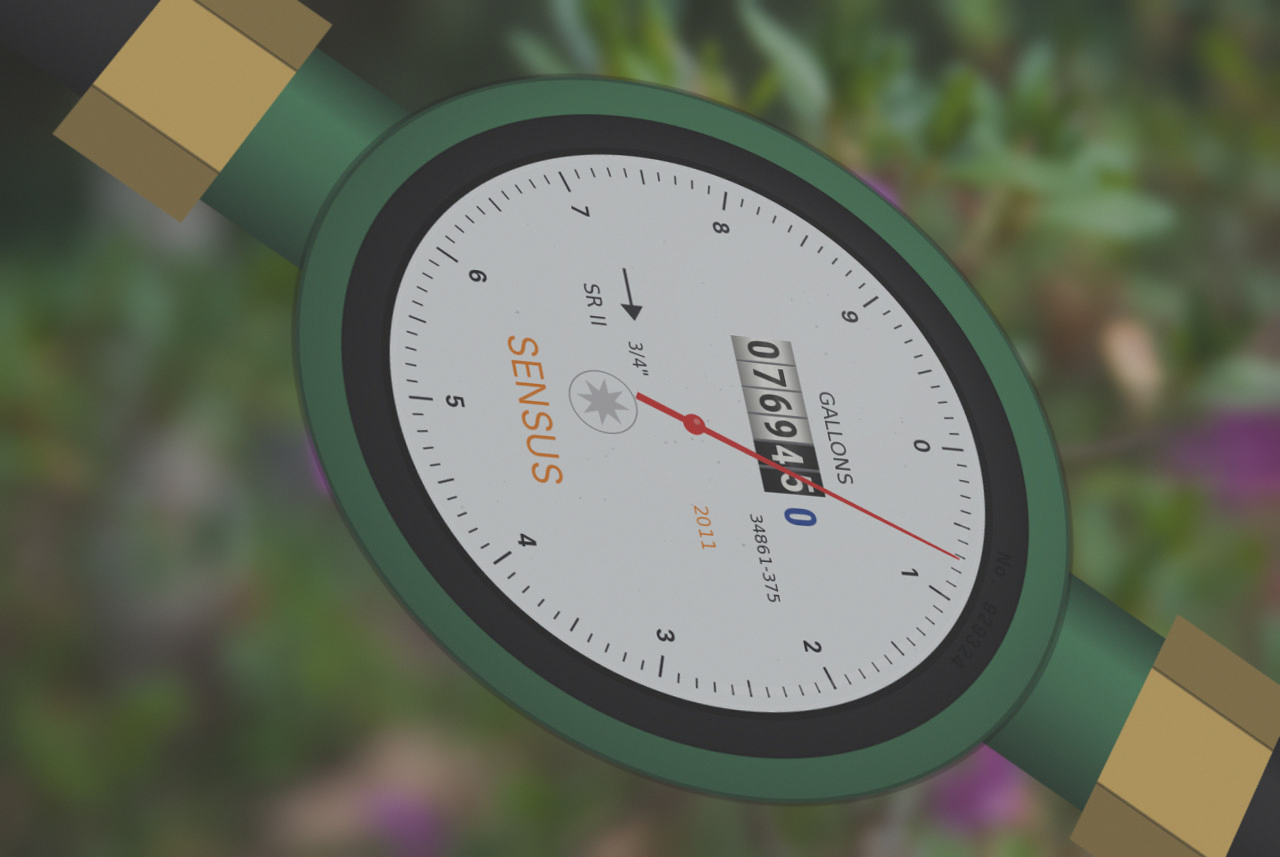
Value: 769450.7 gal
